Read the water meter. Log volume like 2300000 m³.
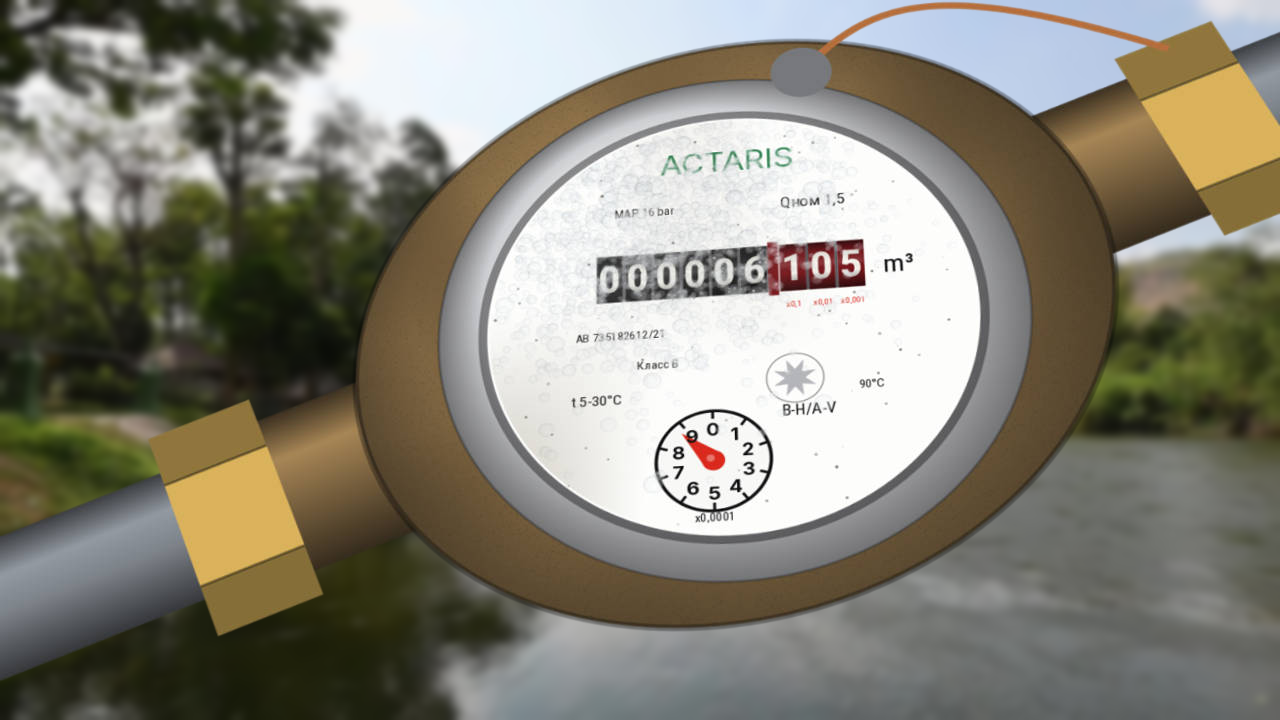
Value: 6.1058 m³
